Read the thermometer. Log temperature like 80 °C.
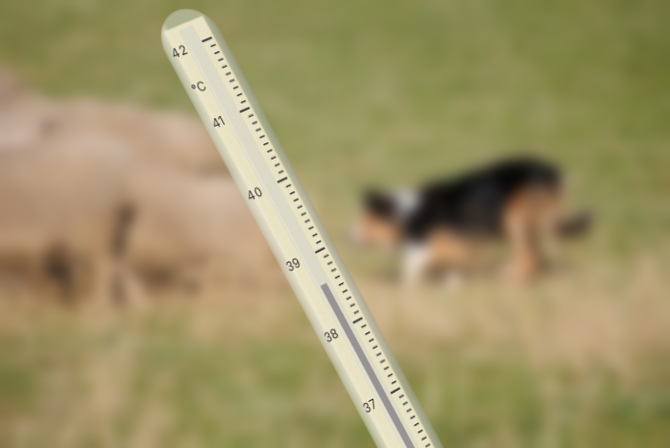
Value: 38.6 °C
